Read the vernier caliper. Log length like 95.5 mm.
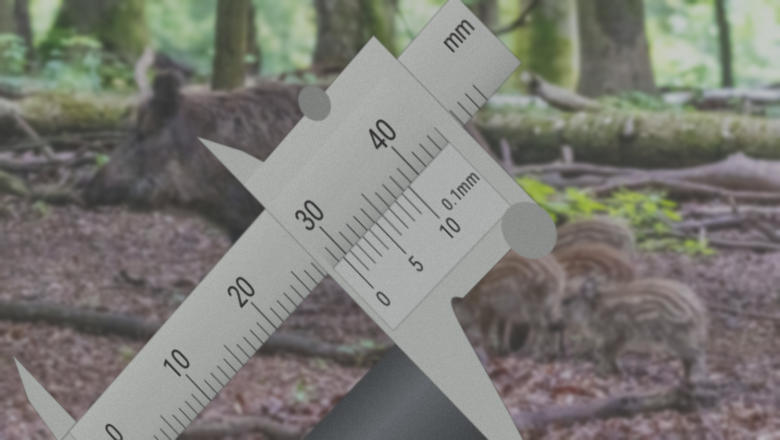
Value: 29.6 mm
